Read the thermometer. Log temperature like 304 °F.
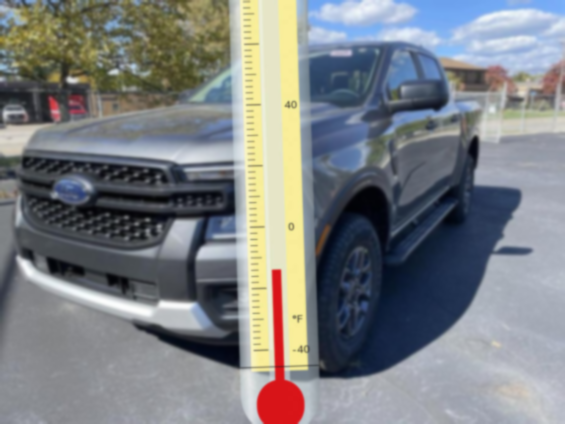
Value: -14 °F
